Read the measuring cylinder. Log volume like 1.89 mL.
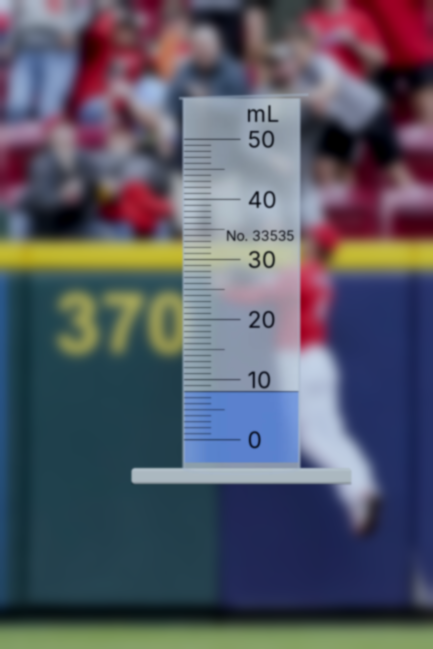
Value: 8 mL
